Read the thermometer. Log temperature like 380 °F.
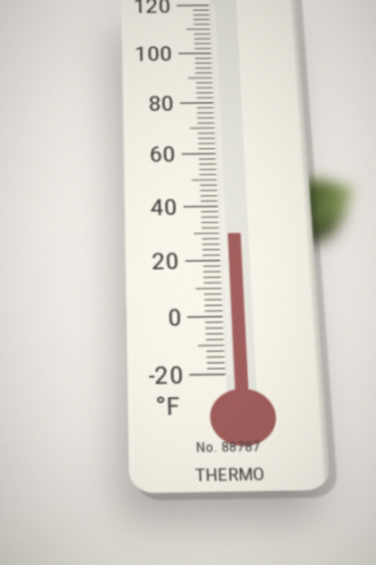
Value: 30 °F
